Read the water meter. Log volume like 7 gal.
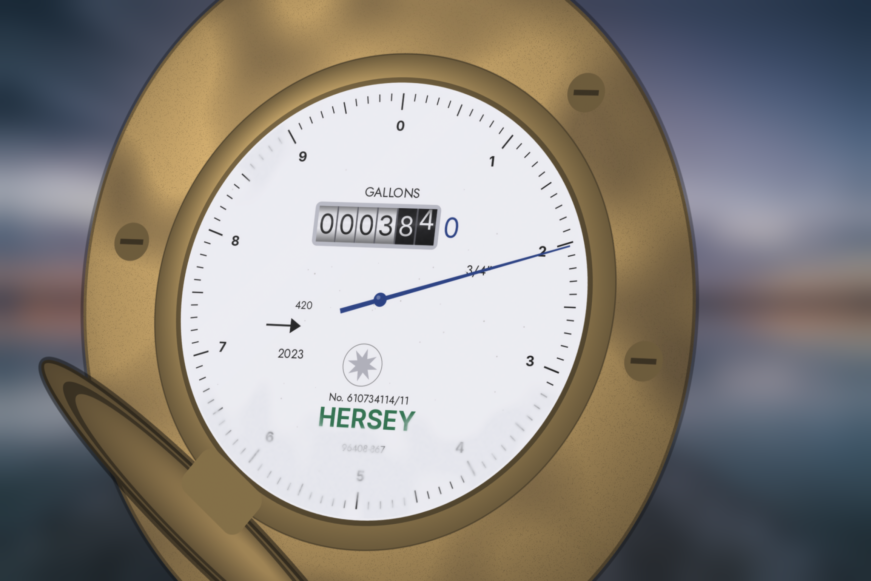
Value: 3842.0 gal
